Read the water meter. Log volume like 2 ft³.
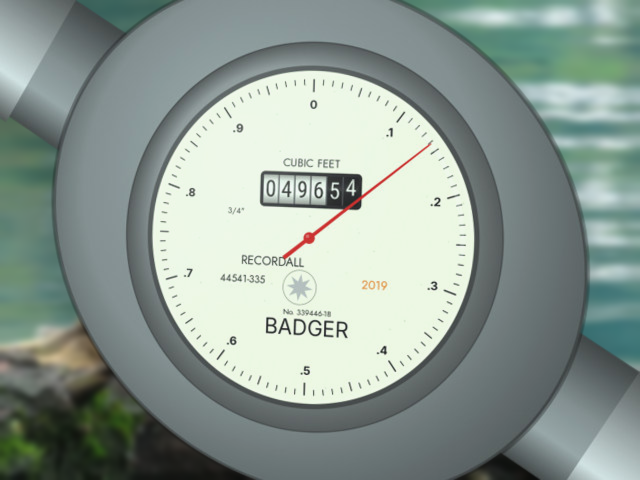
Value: 49654.14 ft³
